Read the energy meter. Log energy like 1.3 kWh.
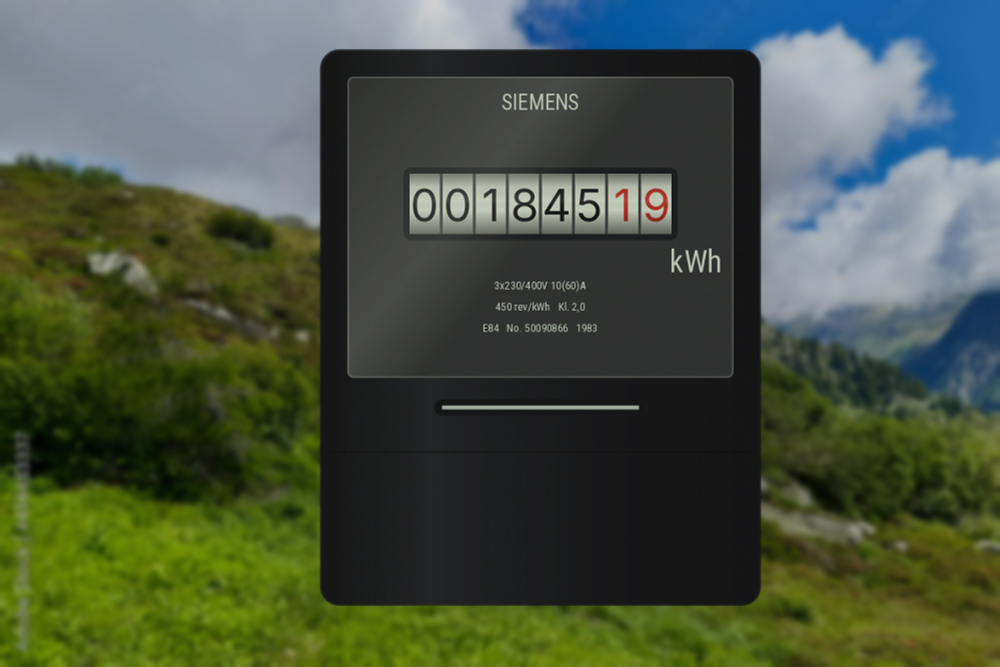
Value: 1845.19 kWh
